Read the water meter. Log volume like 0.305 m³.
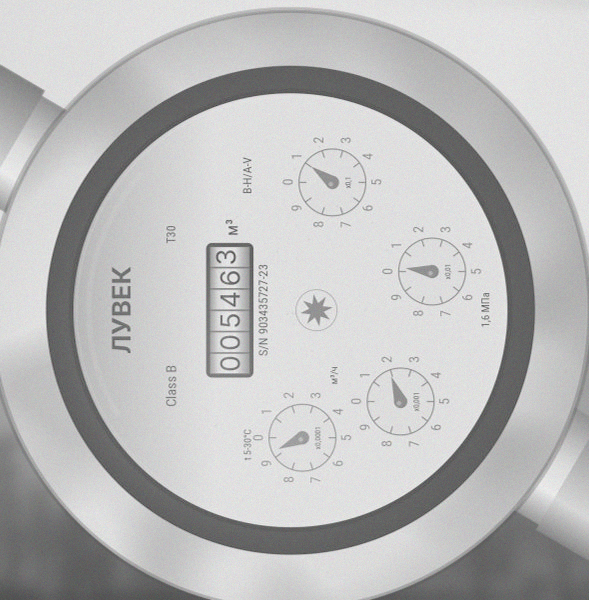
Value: 5463.1019 m³
